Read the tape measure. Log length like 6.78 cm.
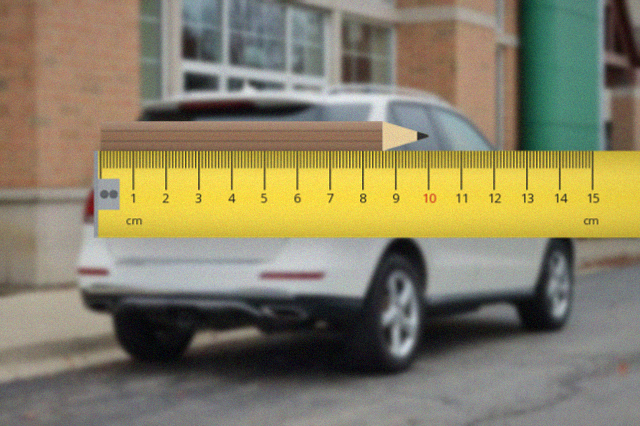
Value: 10 cm
